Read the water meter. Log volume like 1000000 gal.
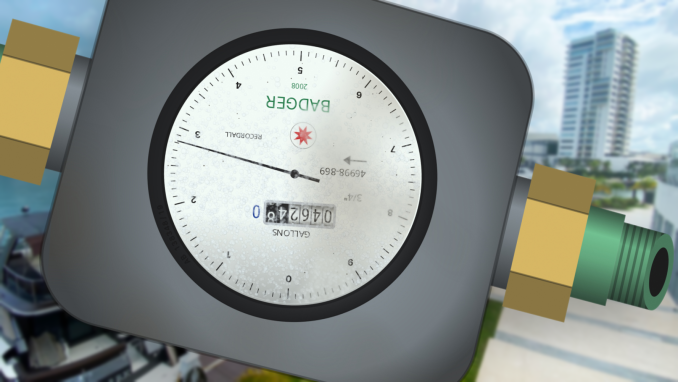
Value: 462482.8 gal
